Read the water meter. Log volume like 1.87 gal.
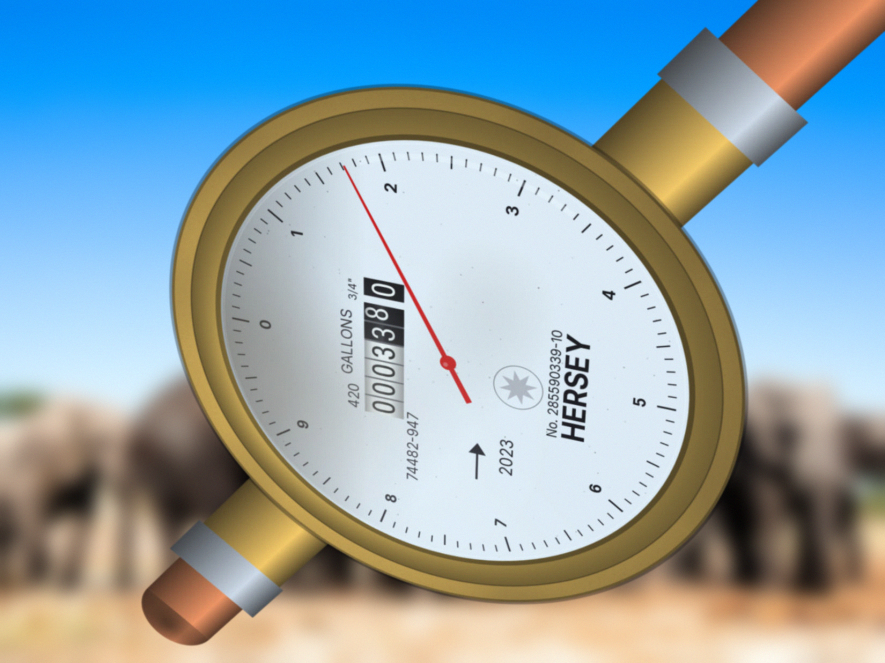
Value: 3381.7 gal
